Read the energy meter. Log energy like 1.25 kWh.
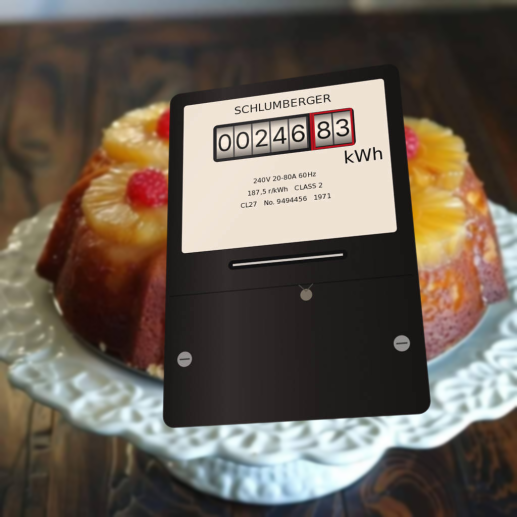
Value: 246.83 kWh
